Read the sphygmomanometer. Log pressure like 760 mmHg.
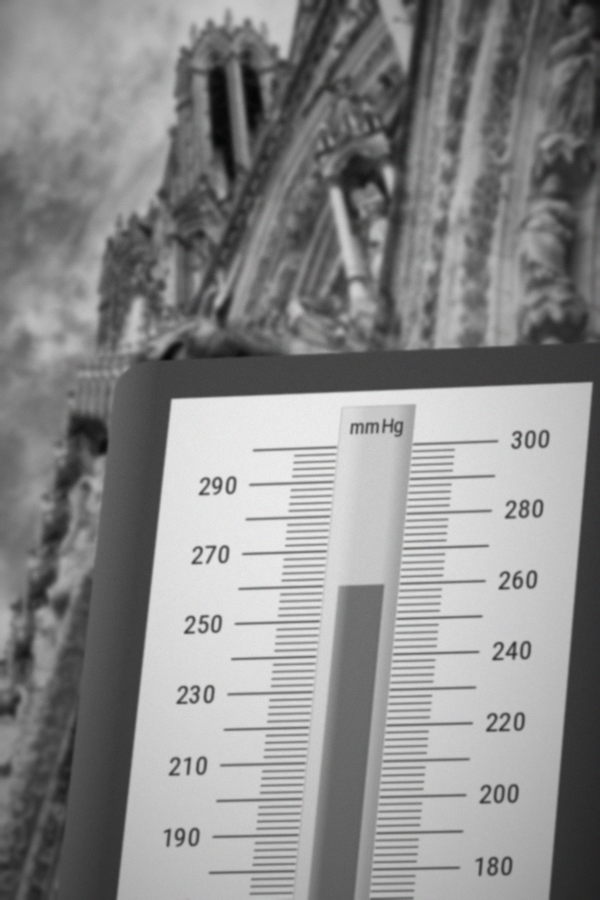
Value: 260 mmHg
